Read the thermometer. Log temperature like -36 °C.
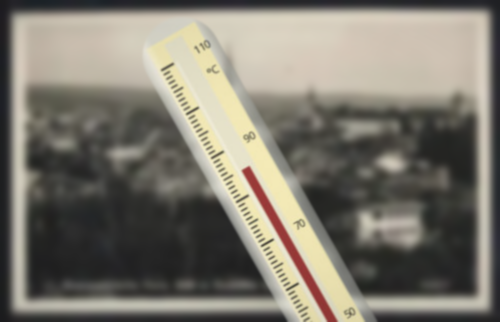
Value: 85 °C
